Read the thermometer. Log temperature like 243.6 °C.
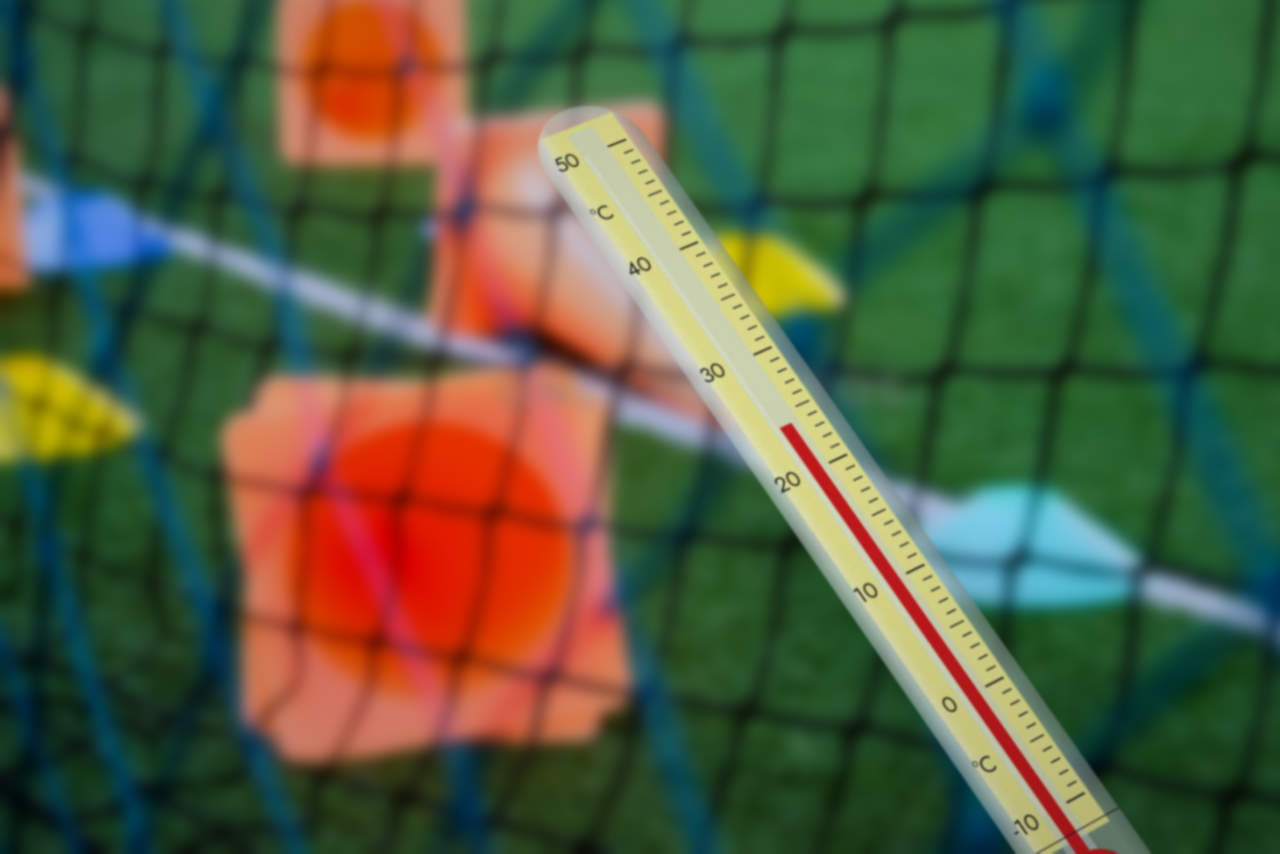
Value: 24 °C
